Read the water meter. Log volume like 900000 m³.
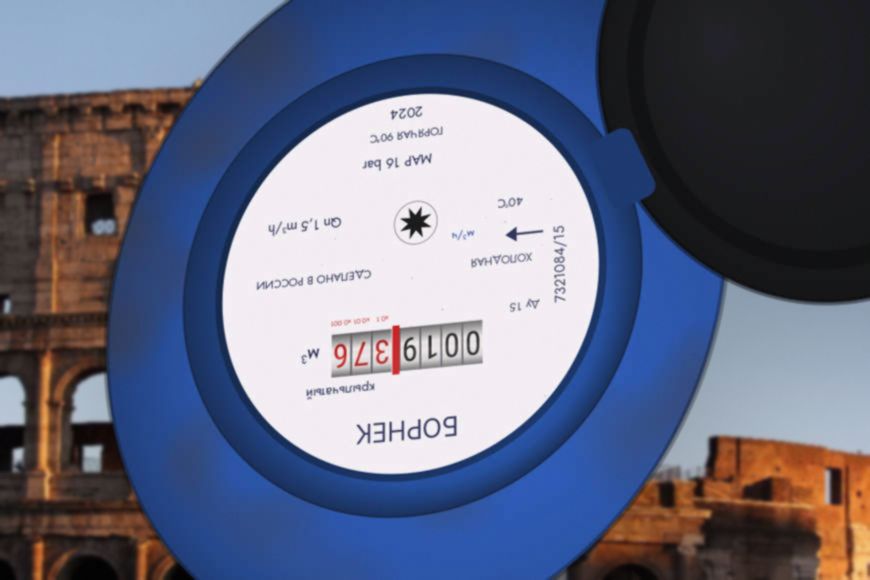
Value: 19.376 m³
